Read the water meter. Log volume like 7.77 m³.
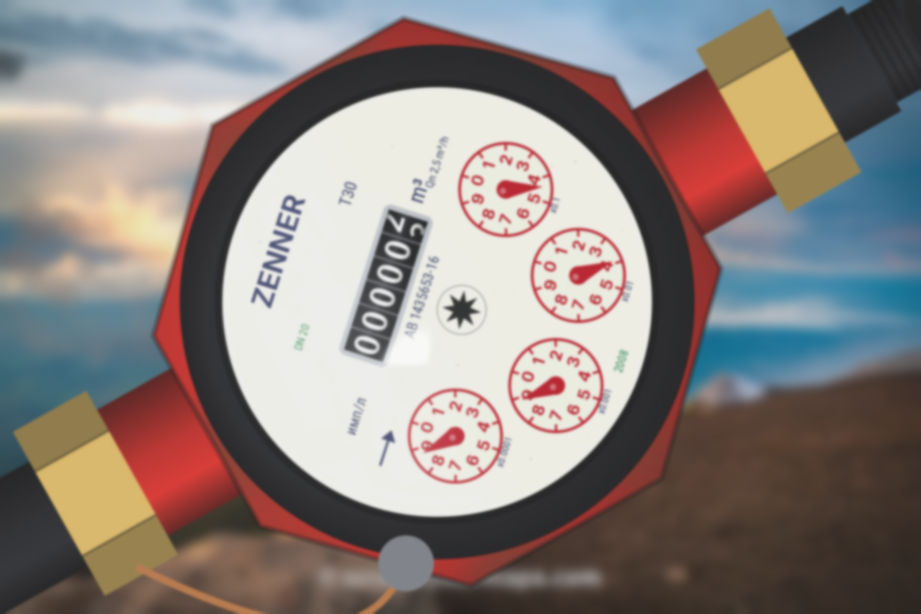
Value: 2.4388 m³
